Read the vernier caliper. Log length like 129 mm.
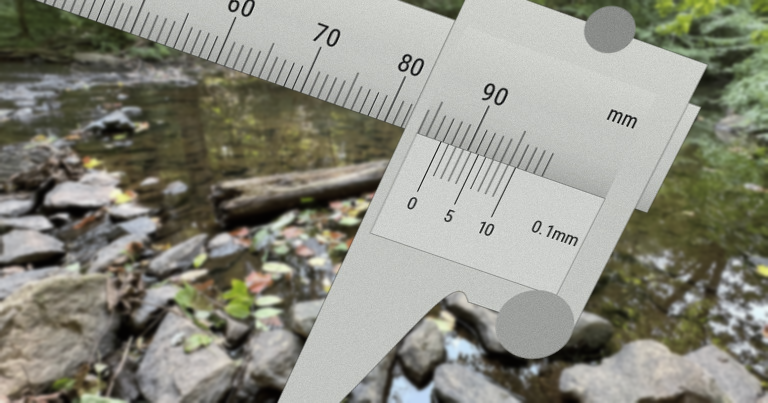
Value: 86.8 mm
